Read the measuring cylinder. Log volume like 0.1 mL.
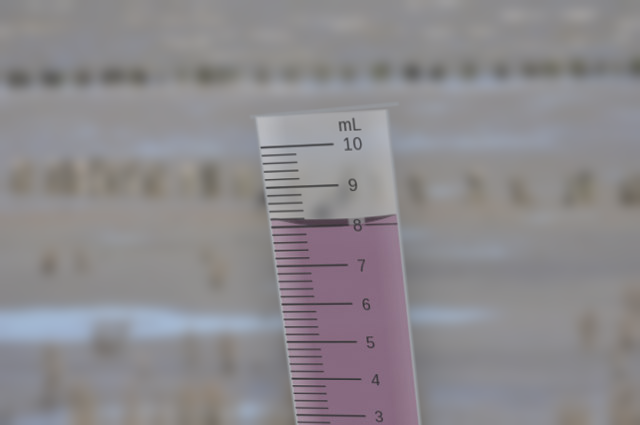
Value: 8 mL
